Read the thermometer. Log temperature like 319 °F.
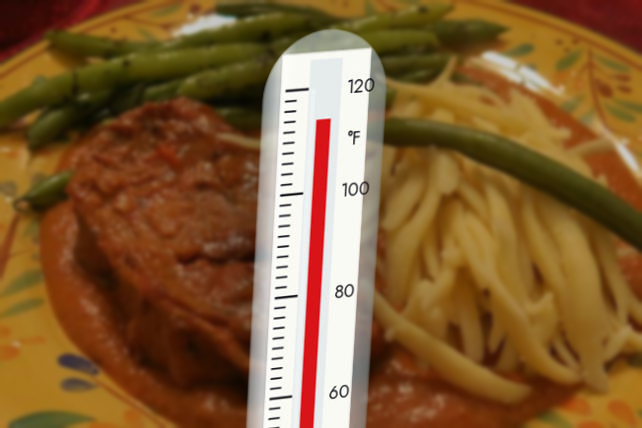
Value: 114 °F
